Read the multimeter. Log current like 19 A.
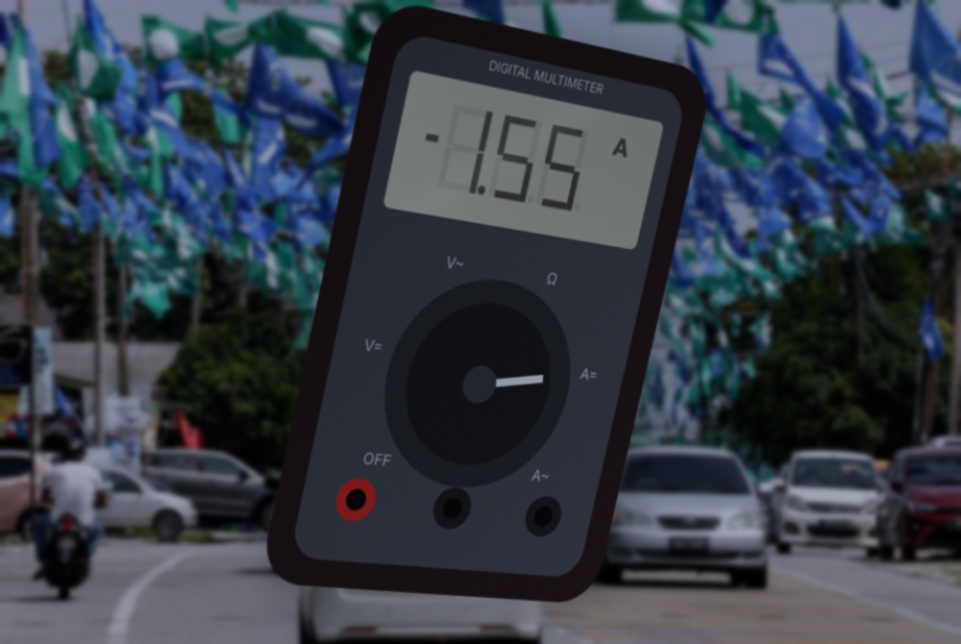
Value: -1.55 A
